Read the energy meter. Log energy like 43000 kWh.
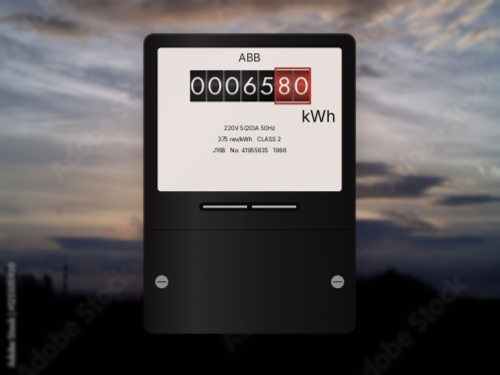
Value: 65.80 kWh
